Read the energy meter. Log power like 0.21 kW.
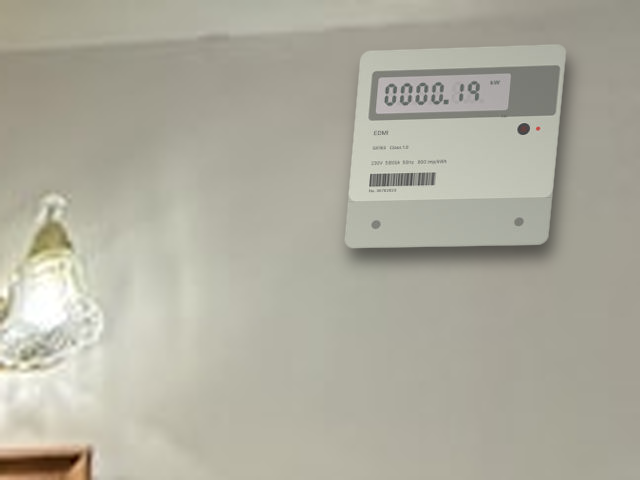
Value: 0.19 kW
